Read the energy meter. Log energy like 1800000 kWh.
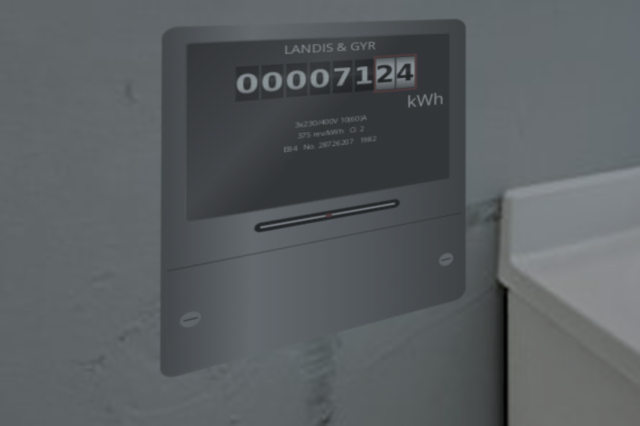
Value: 71.24 kWh
